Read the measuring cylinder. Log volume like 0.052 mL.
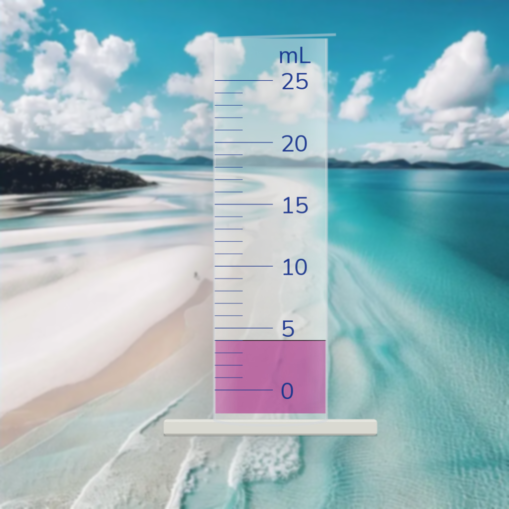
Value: 4 mL
